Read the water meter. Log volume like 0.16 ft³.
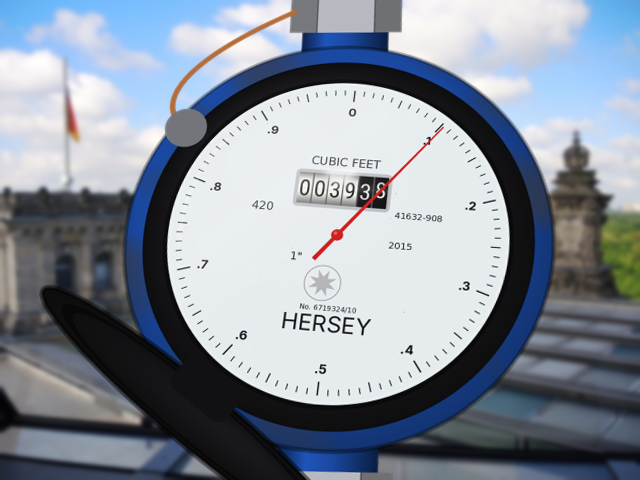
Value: 3938.10 ft³
